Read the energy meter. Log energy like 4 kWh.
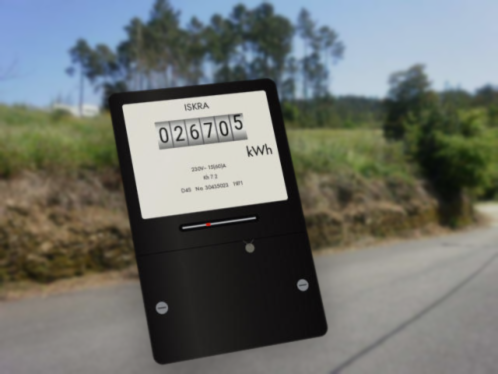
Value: 26705 kWh
